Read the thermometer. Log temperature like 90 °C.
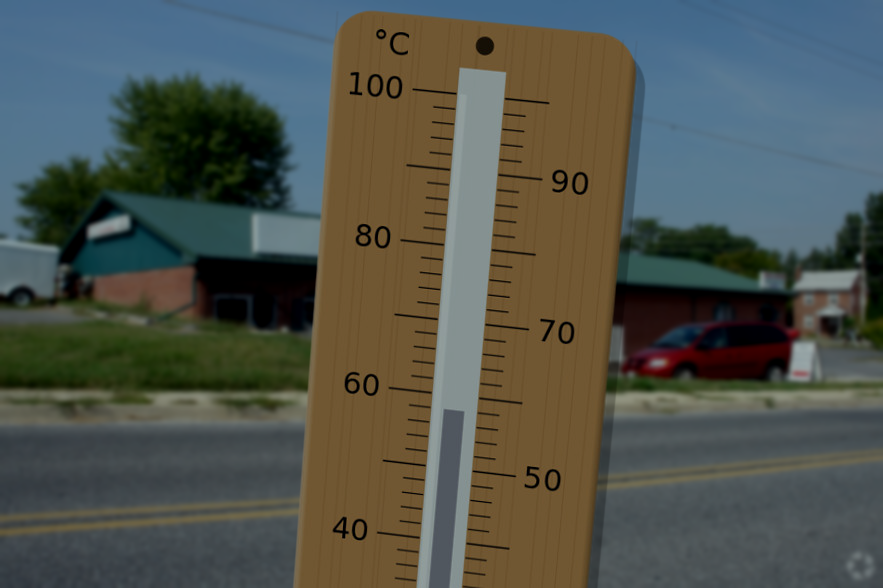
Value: 58 °C
